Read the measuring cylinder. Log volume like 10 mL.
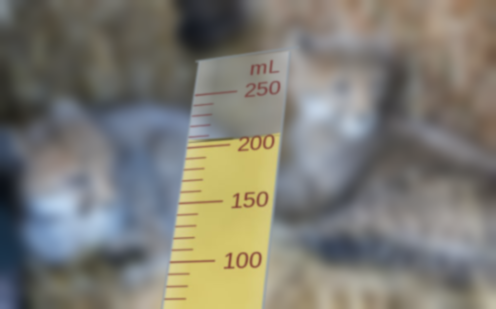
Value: 205 mL
